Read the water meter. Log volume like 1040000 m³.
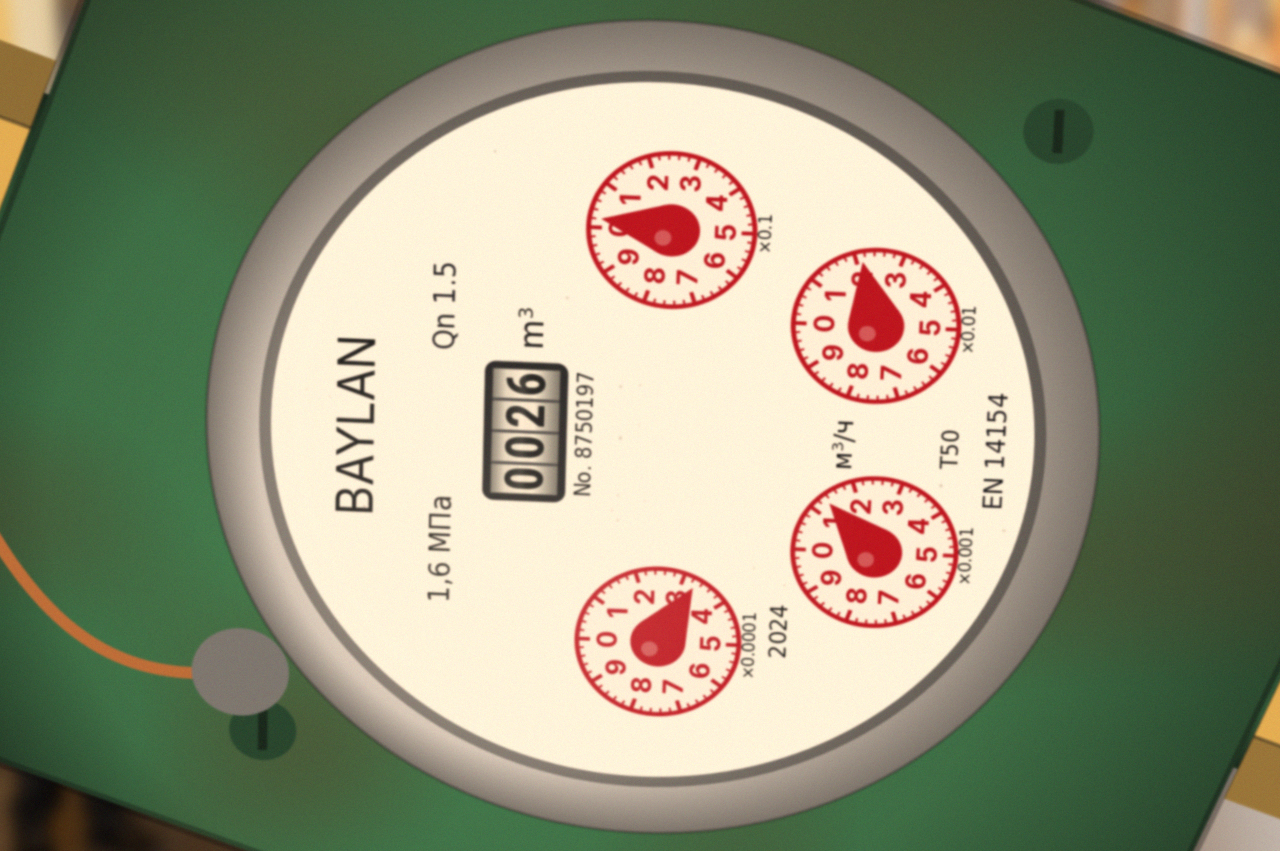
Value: 26.0213 m³
